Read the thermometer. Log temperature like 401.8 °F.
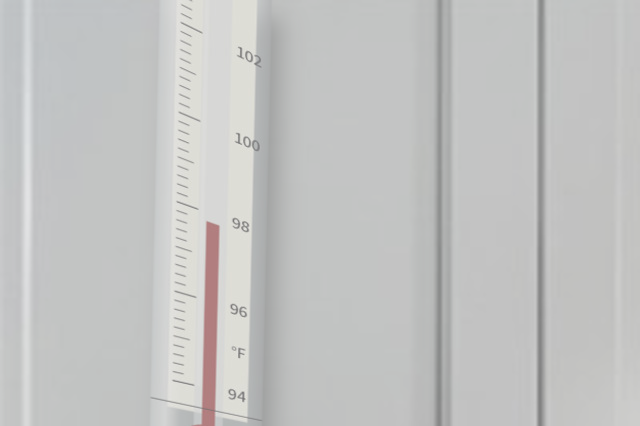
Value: 97.8 °F
